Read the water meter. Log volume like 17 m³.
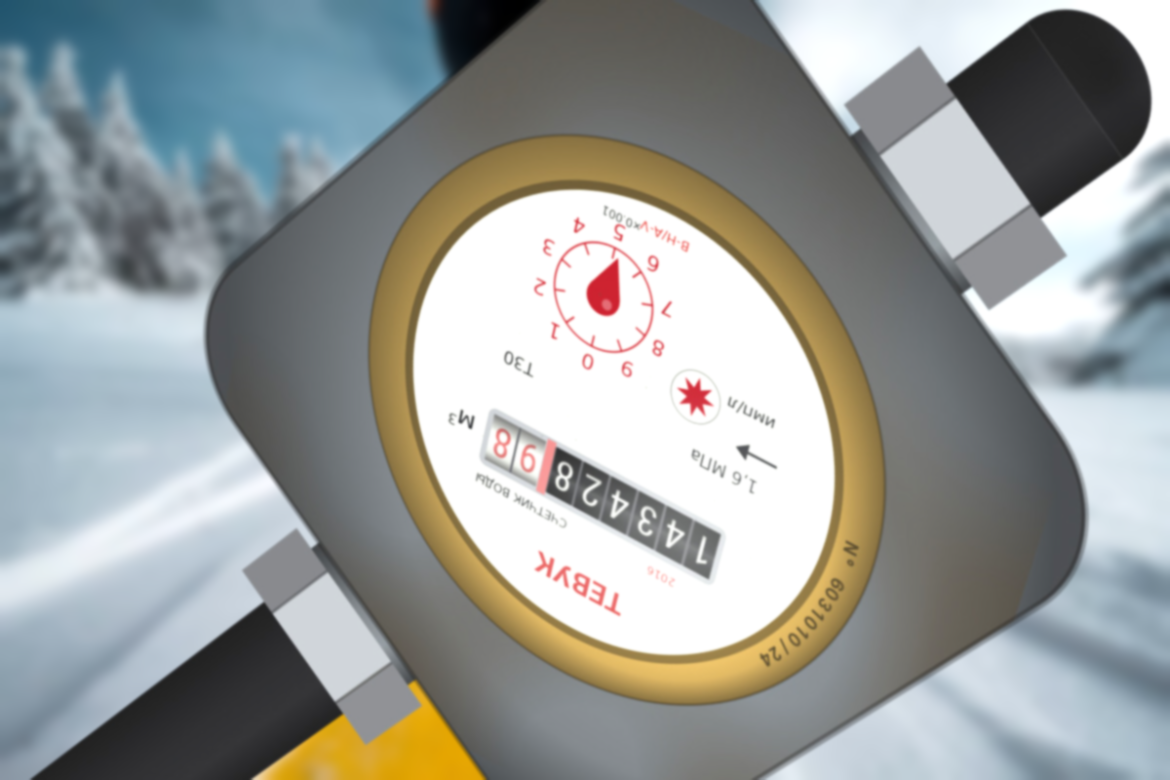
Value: 143428.985 m³
